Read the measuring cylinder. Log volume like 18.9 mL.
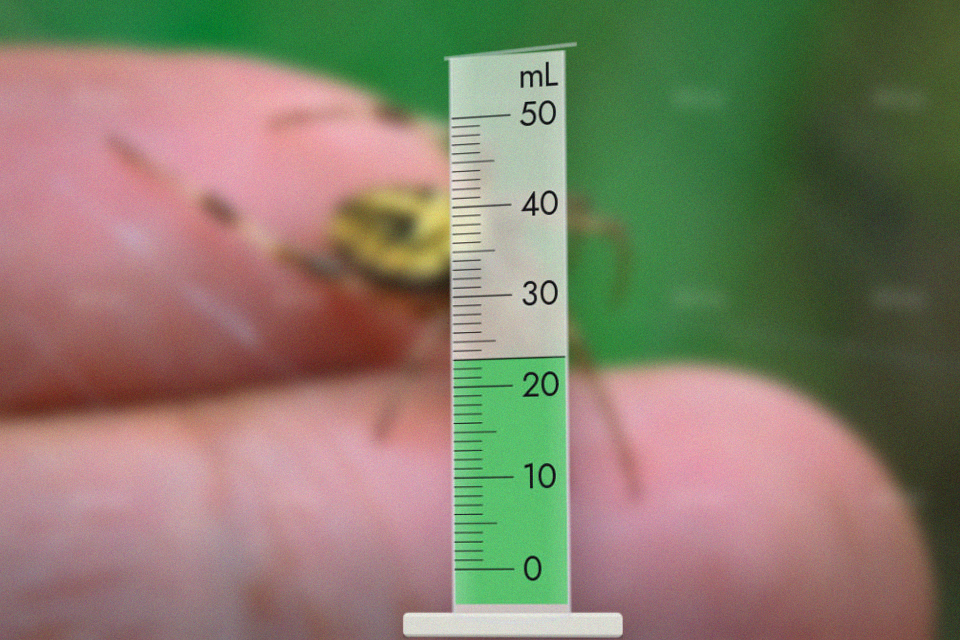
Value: 23 mL
